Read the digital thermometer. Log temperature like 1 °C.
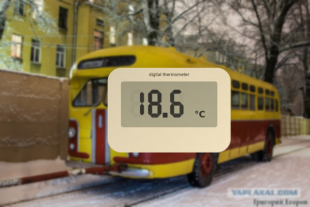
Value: 18.6 °C
